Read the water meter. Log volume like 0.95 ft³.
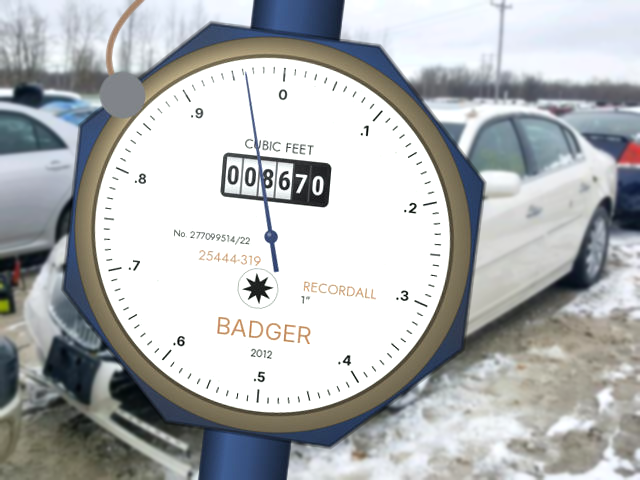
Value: 8669.96 ft³
